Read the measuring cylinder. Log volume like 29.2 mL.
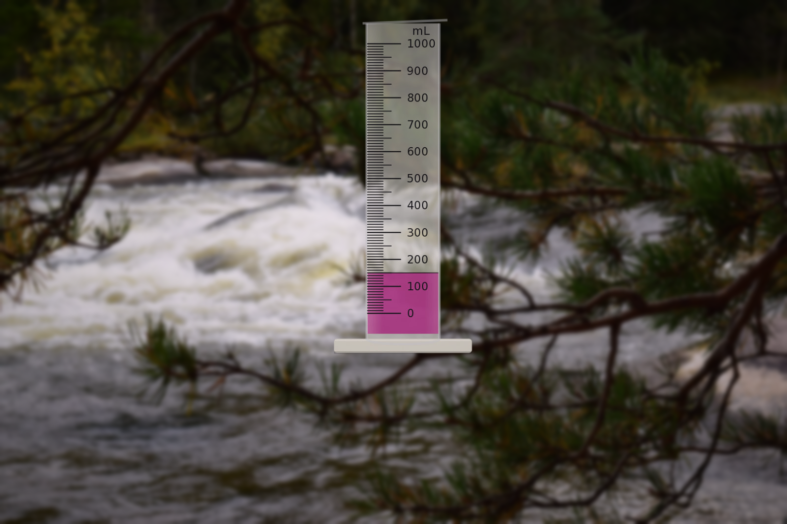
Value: 150 mL
